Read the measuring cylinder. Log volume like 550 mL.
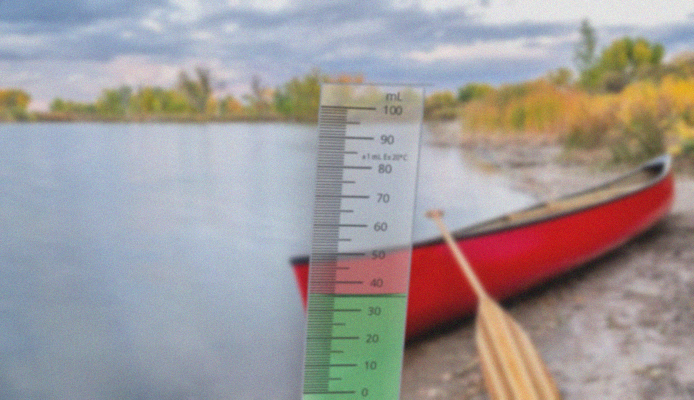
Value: 35 mL
